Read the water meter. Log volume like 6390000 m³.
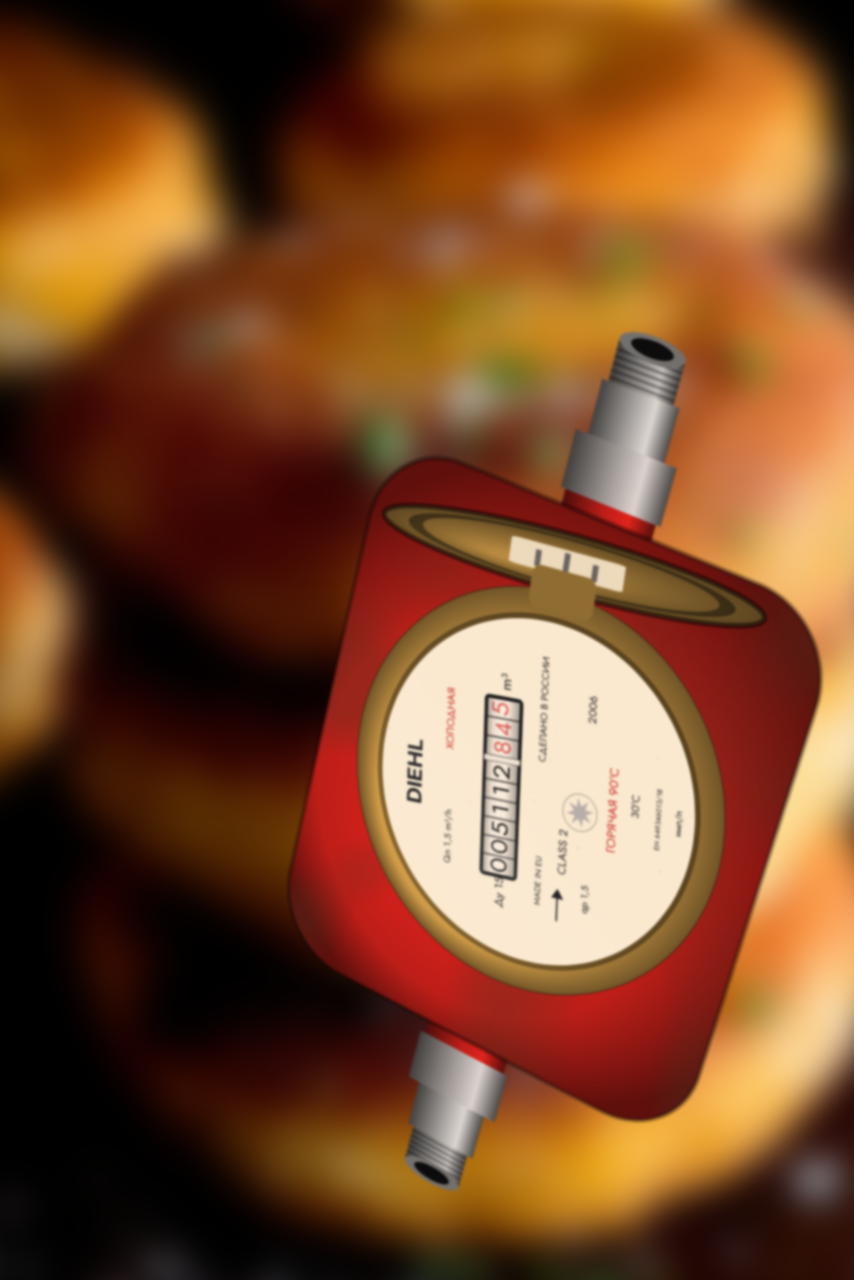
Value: 5112.845 m³
